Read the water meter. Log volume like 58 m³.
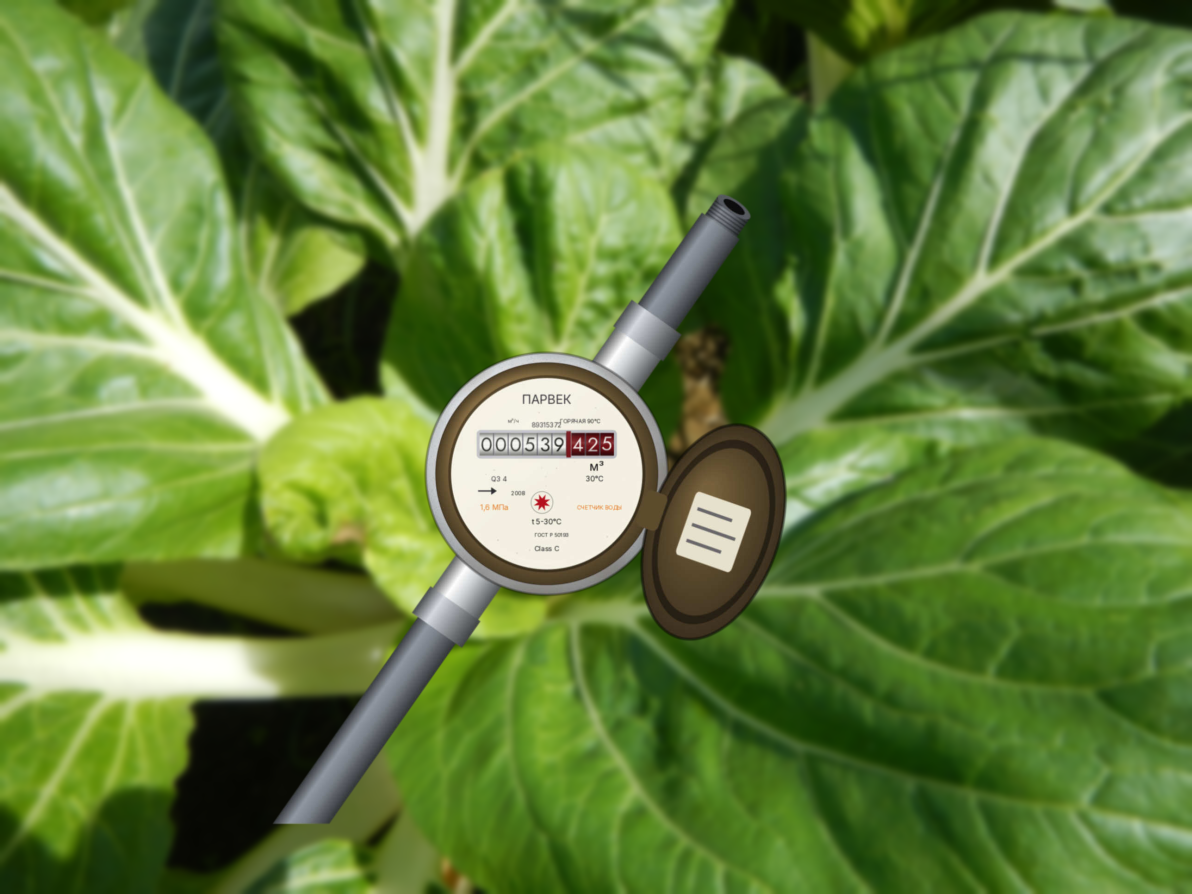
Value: 539.425 m³
